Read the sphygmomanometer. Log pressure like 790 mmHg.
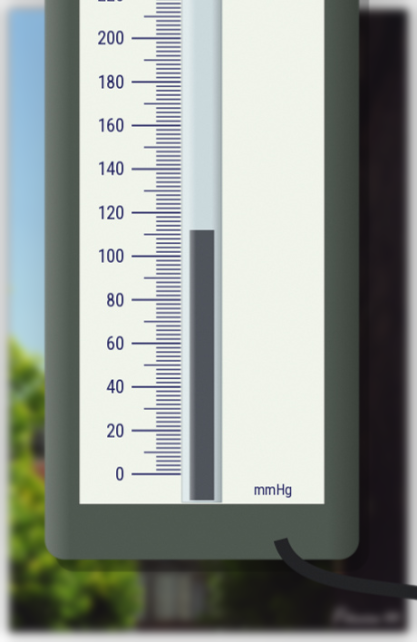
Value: 112 mmHg
